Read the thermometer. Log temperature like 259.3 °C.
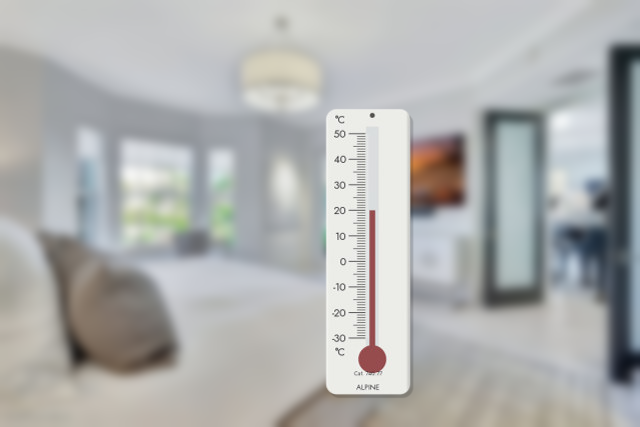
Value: 20 °C
